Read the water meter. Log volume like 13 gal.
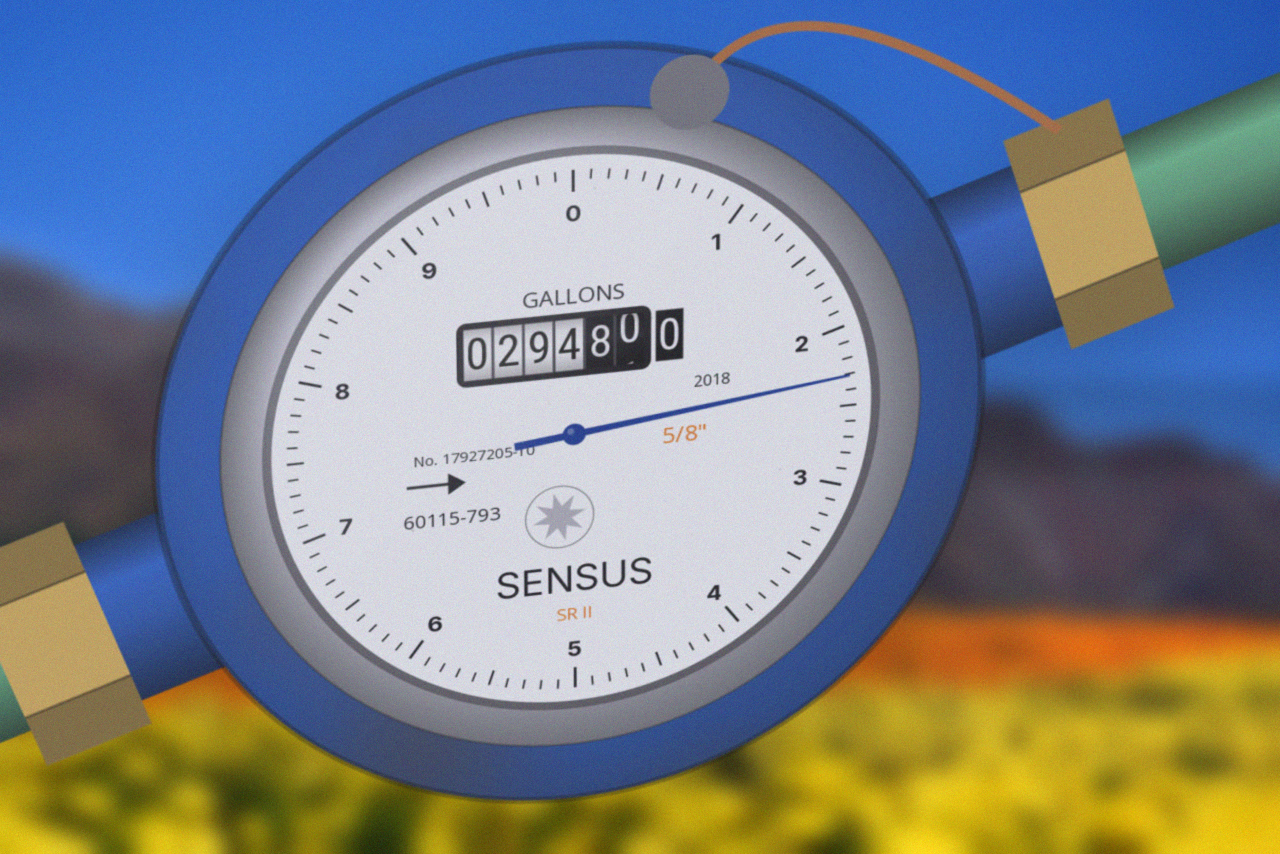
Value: 294802.3 gal
